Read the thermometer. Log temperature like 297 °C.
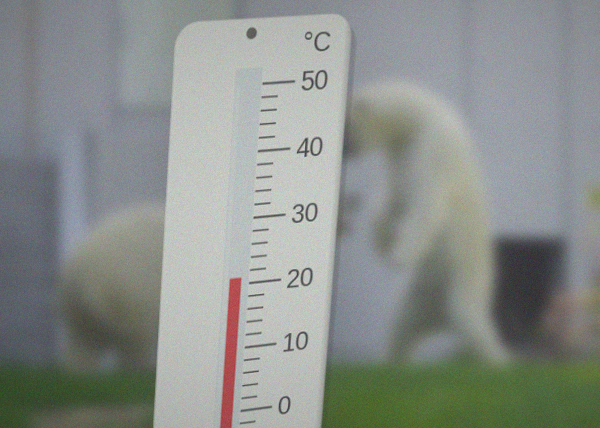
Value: 21 °C
